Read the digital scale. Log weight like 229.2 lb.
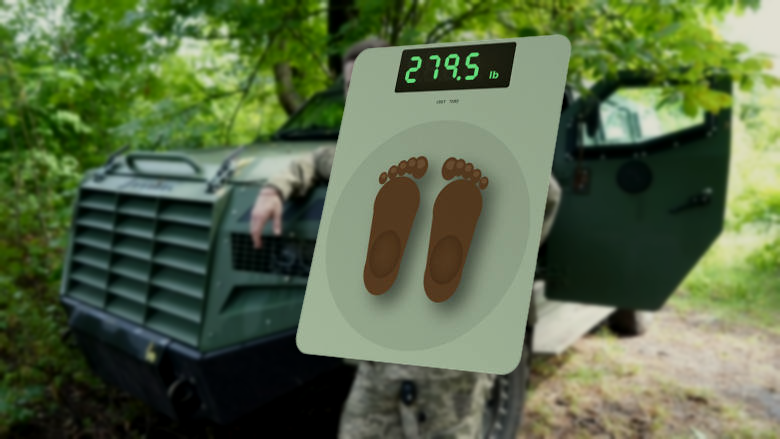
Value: 279.5 lb
